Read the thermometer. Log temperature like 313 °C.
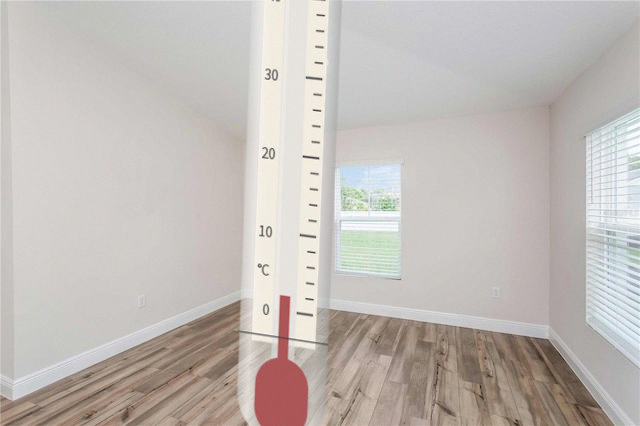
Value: 2 °C
